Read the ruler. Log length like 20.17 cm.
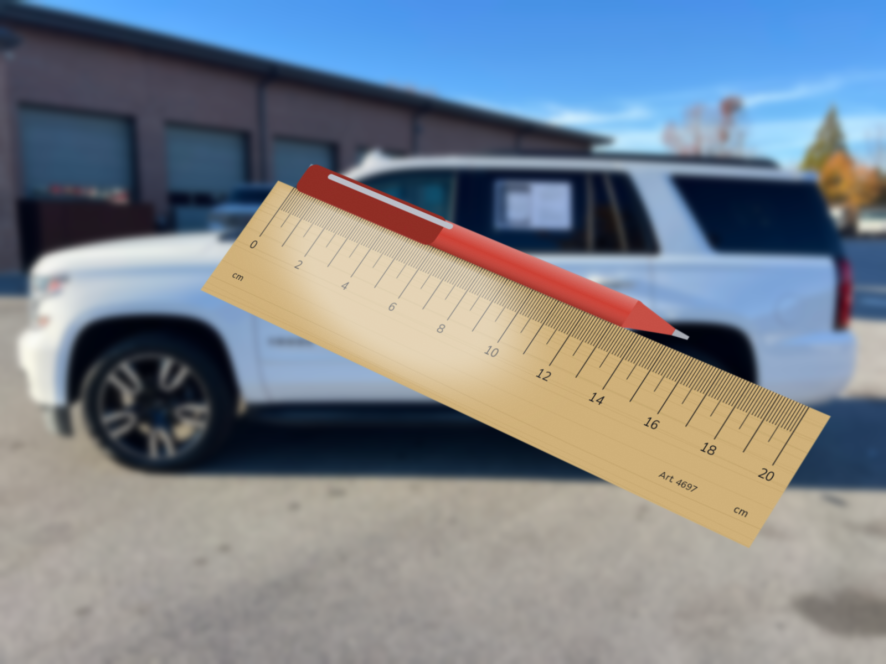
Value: 15.5 cm
